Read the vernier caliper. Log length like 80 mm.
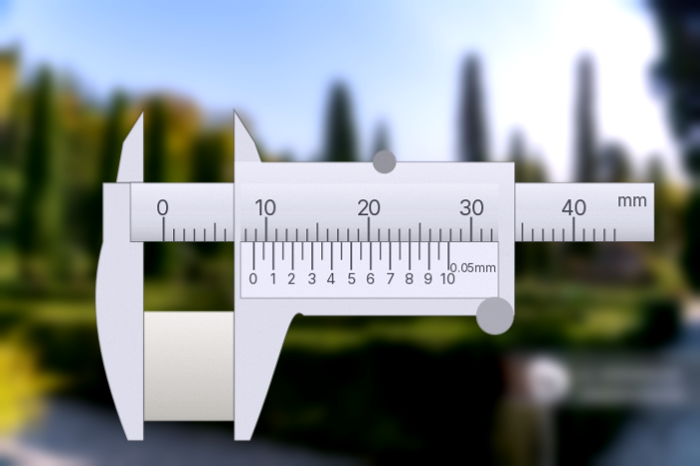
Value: 8.8 mm
